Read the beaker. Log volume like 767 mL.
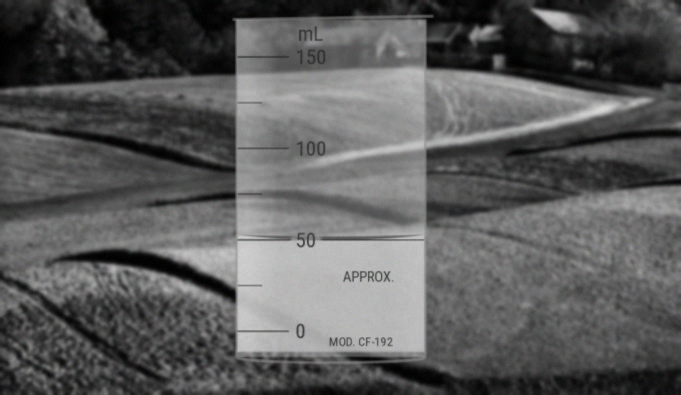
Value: 50 mL
